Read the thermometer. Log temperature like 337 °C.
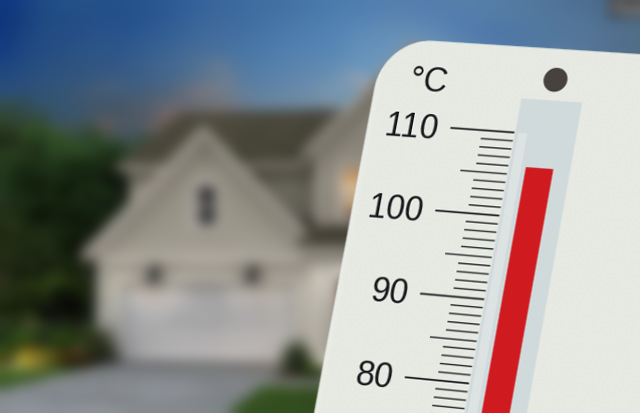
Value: 106 °C
